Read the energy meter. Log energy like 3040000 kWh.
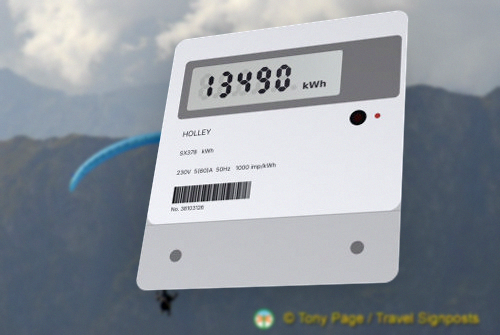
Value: 13490 kWh
